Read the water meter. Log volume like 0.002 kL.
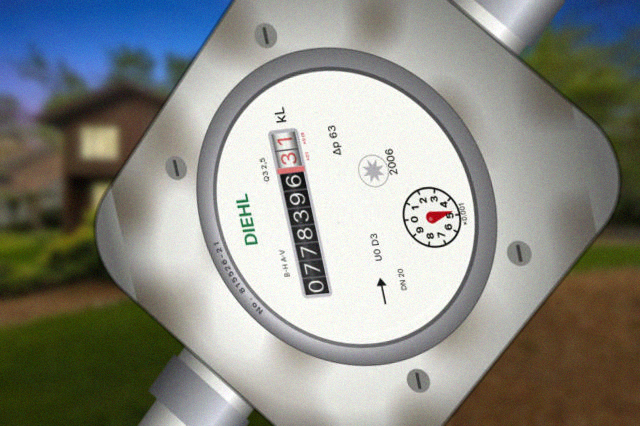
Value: 778396.314 kL
